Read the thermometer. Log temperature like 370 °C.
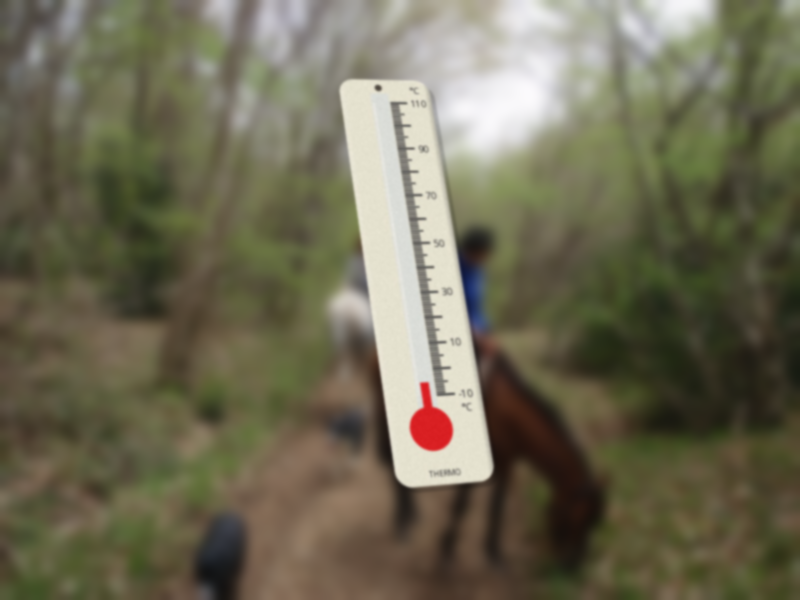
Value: -5 °C
